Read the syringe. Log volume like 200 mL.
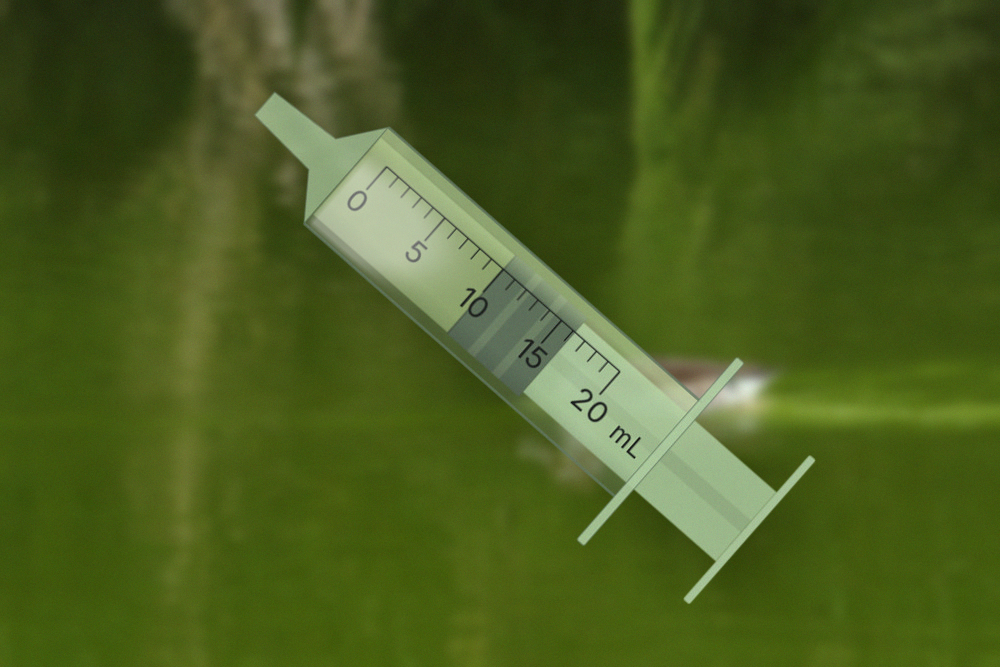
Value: 10 mL
